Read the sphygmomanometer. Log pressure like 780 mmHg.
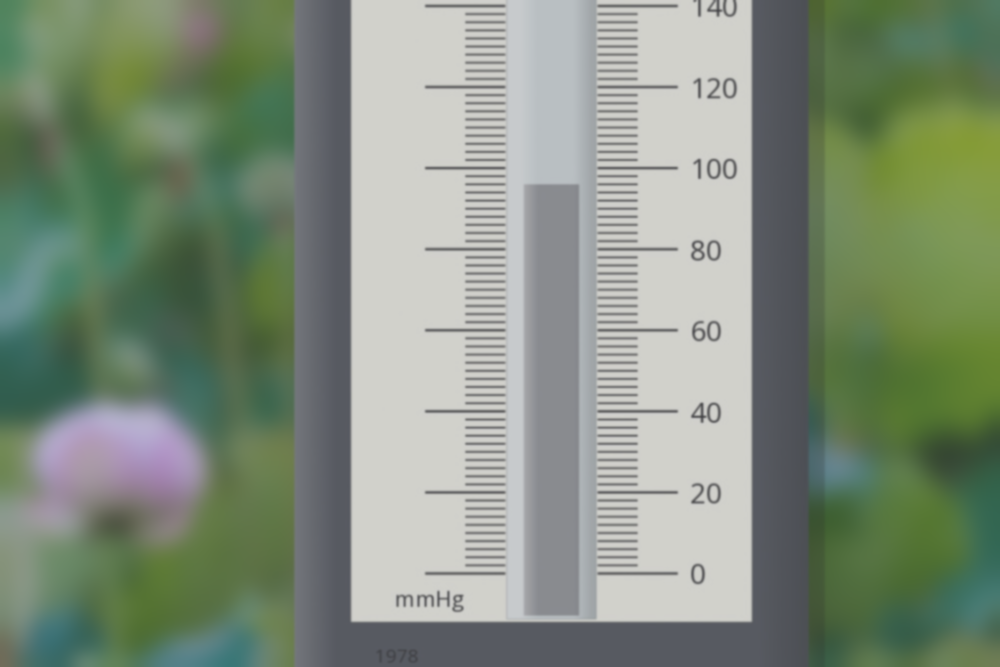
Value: 96 mmHg
